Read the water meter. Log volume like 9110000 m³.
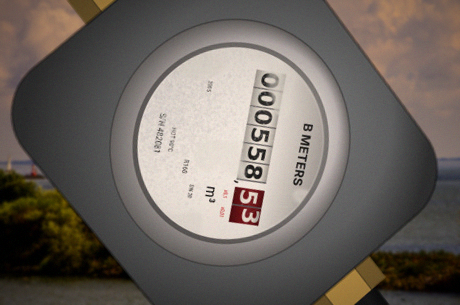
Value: 558.53 m³
